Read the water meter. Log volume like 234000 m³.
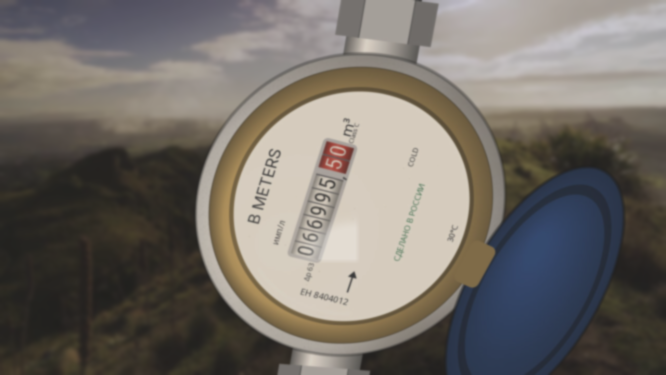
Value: 66995.50 m³
